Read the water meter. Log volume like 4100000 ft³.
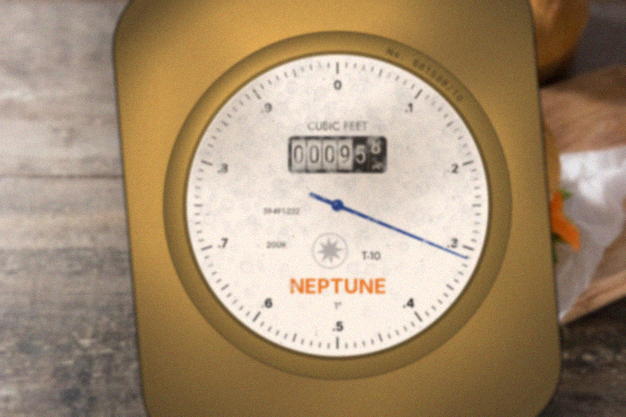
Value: 958.31 ft³
